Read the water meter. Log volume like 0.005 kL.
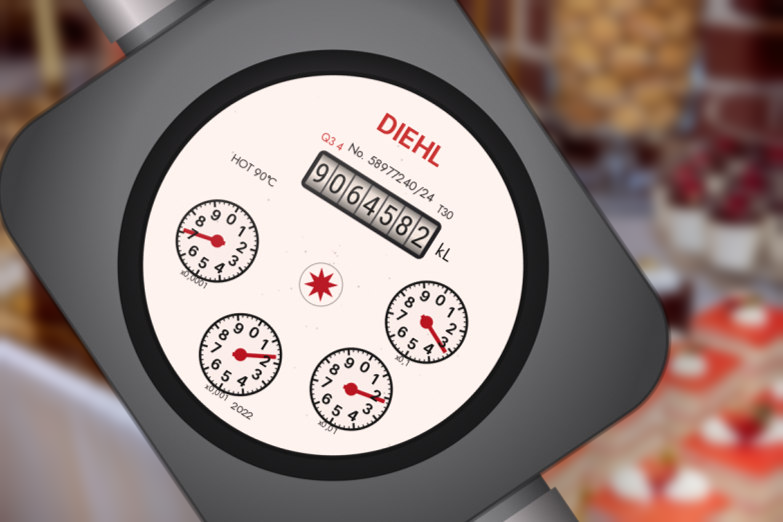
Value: 9064582.3217 kL
